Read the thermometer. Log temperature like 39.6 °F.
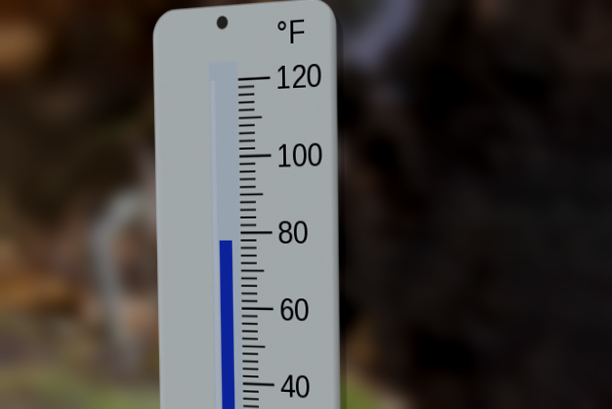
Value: 78 °F
